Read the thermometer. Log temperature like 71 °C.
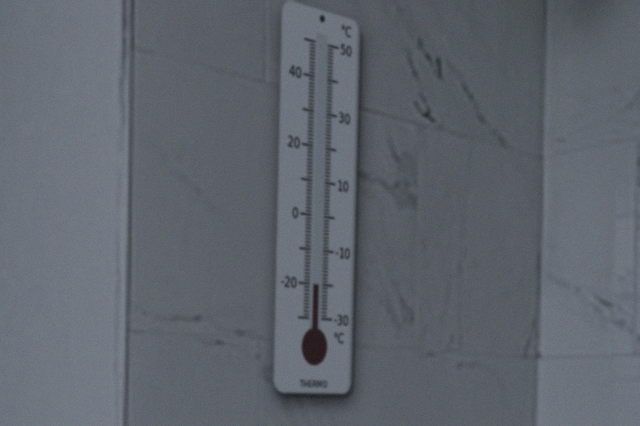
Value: -20 °C
